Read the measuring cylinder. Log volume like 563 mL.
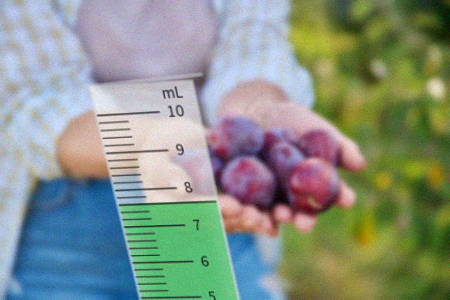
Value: 7.6 mL
